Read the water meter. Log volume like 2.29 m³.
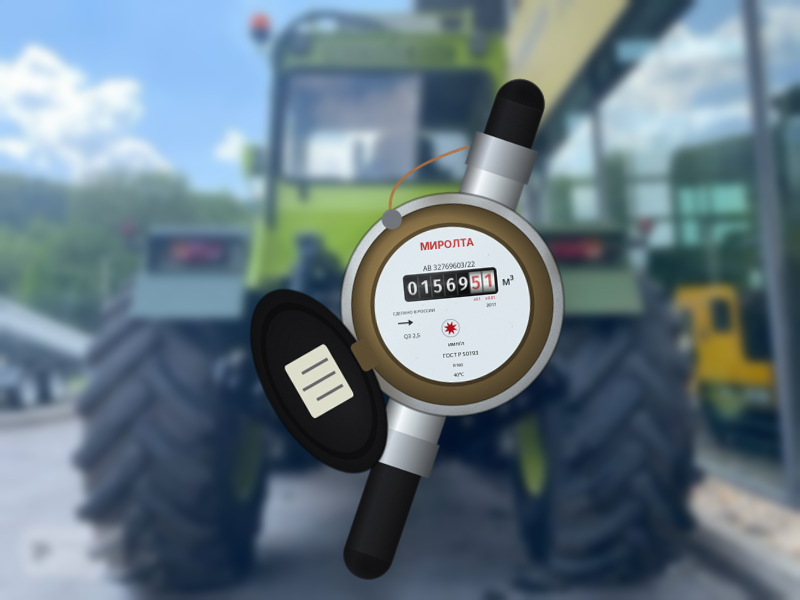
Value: 1569.51 m³
